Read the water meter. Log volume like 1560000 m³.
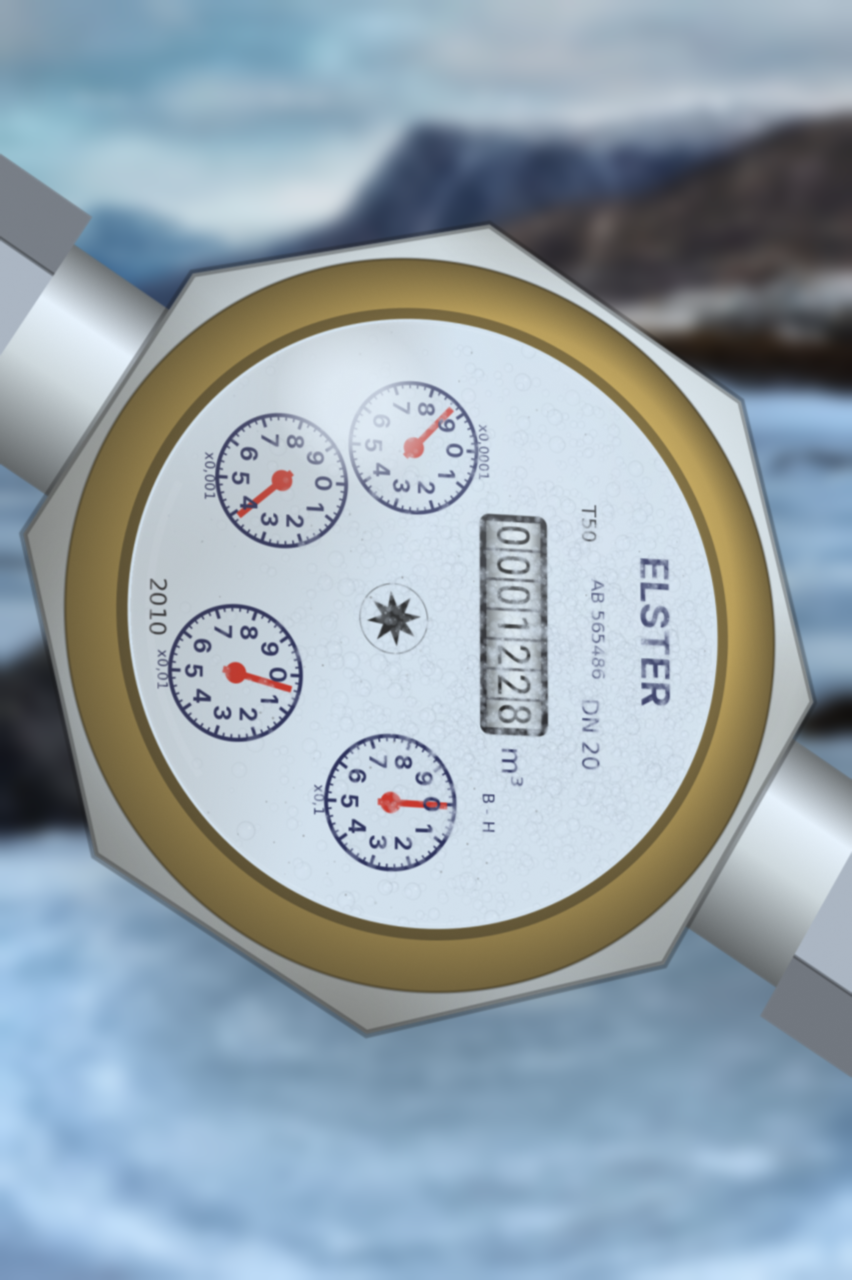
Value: 1228.0038 m³
